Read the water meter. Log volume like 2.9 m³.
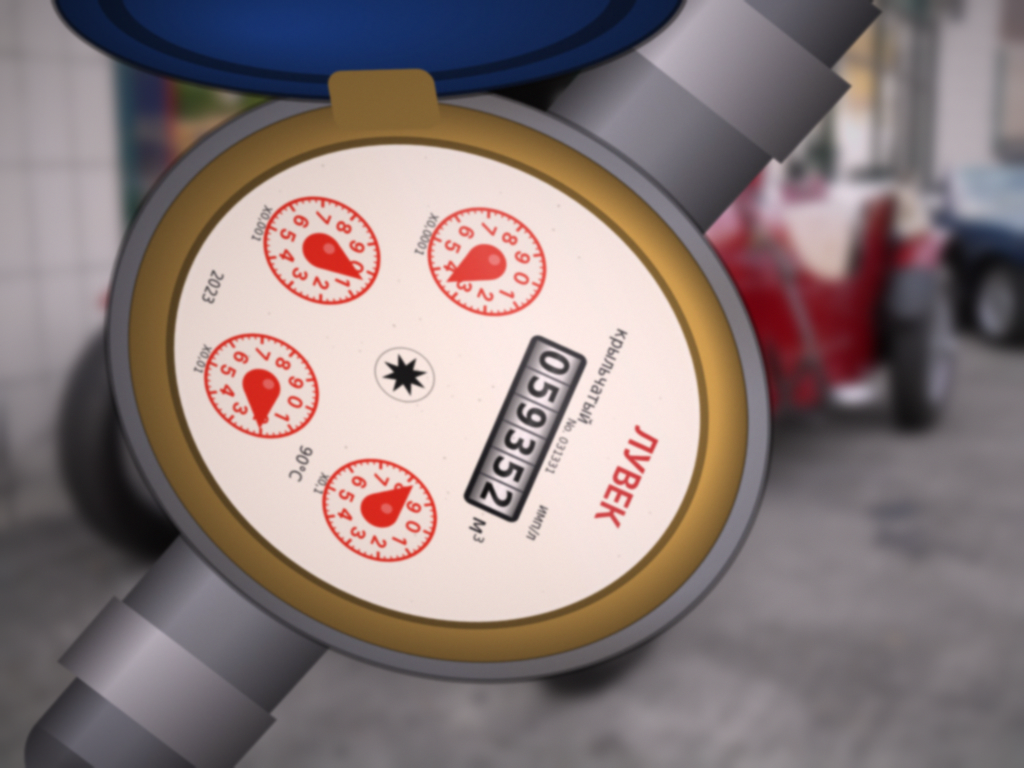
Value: 59352.8203 m³
